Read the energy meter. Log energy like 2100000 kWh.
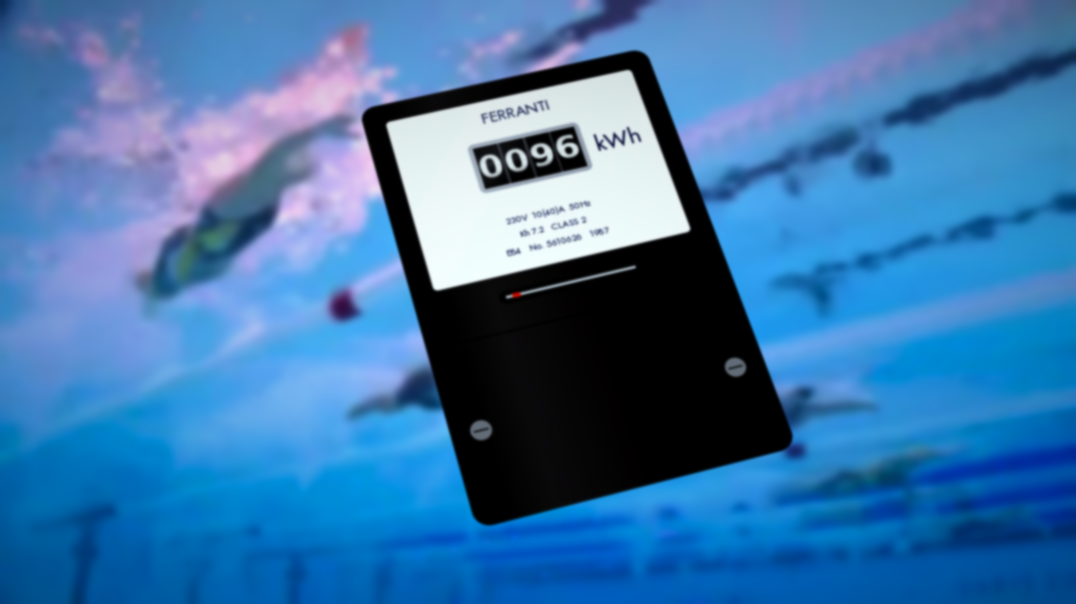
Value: 96 kWh
